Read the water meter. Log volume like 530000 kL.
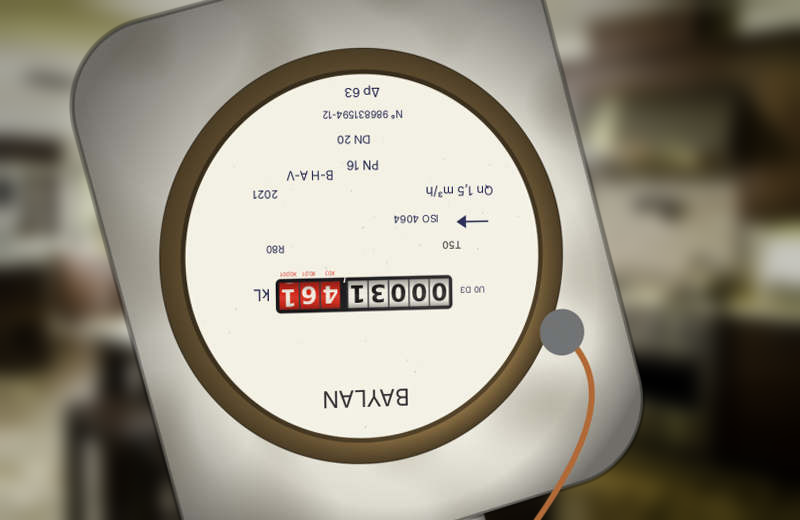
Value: 31.461 kL
